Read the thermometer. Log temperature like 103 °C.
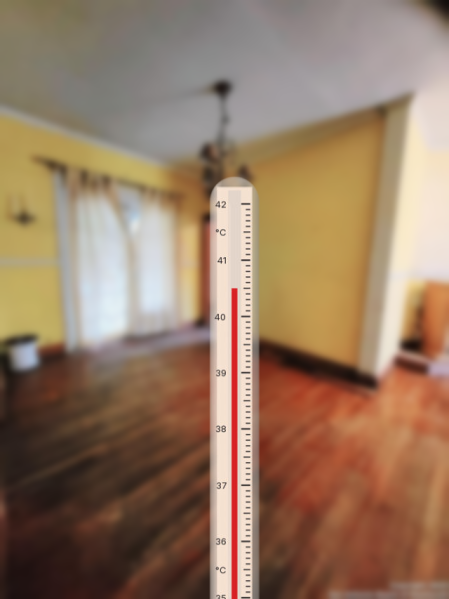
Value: 40.5 °C
